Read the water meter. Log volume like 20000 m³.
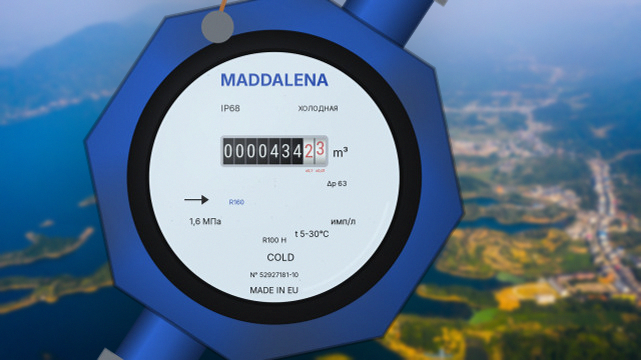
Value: 434.23 m³
